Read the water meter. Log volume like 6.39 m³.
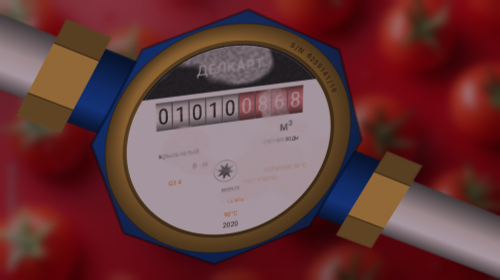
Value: 1010.0868 m³
